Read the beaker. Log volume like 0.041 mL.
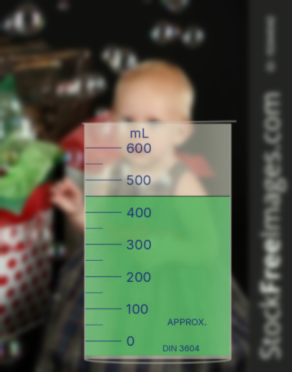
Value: 450 mL
